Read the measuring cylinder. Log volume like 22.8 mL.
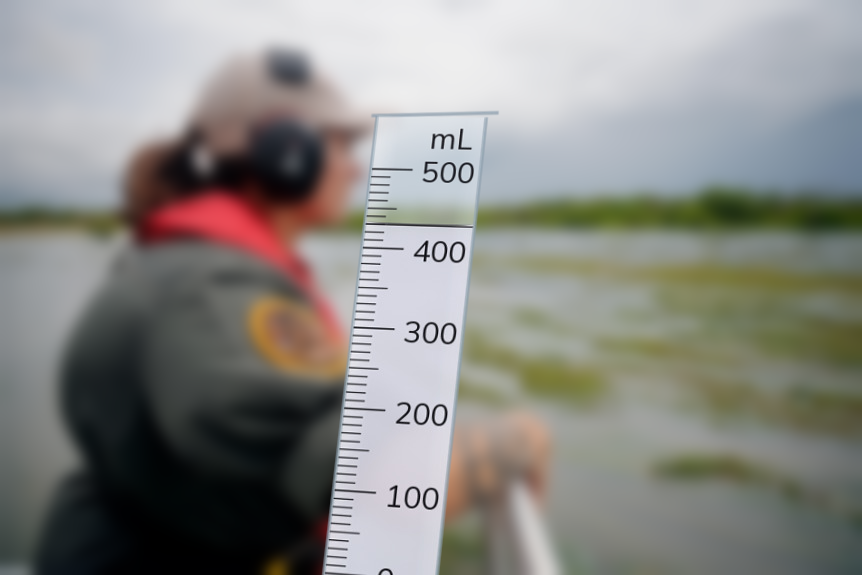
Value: 430 mL
